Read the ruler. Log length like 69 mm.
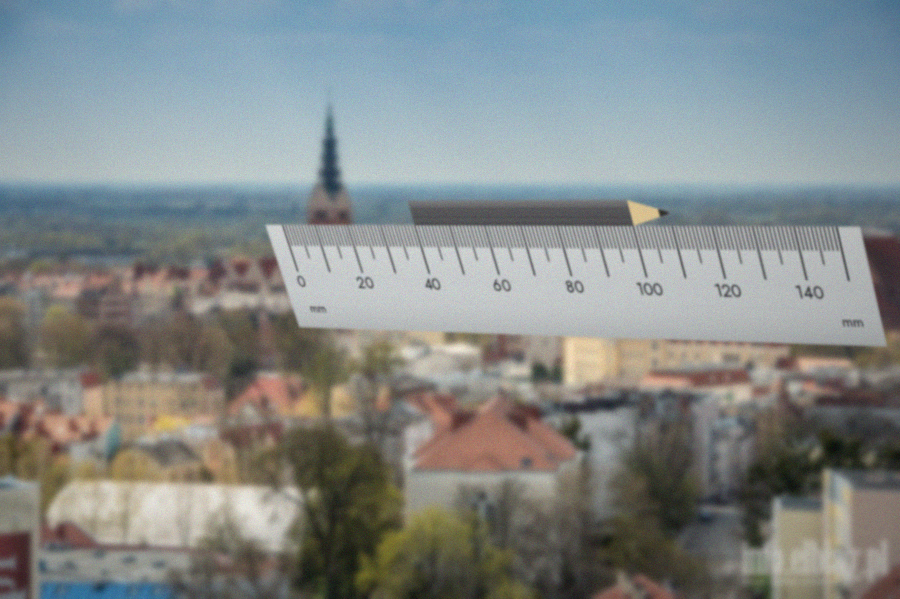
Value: 70 mm
